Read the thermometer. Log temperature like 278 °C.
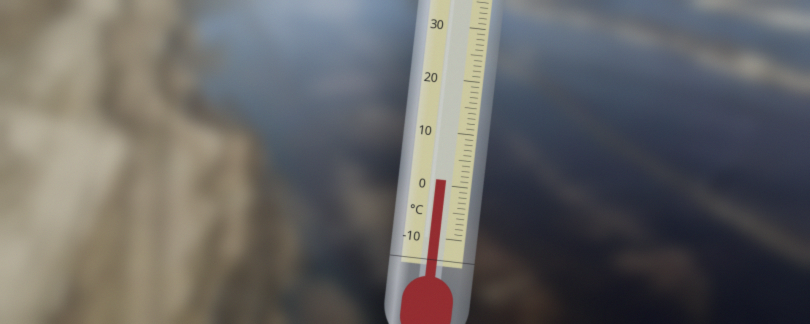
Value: 1 °C
